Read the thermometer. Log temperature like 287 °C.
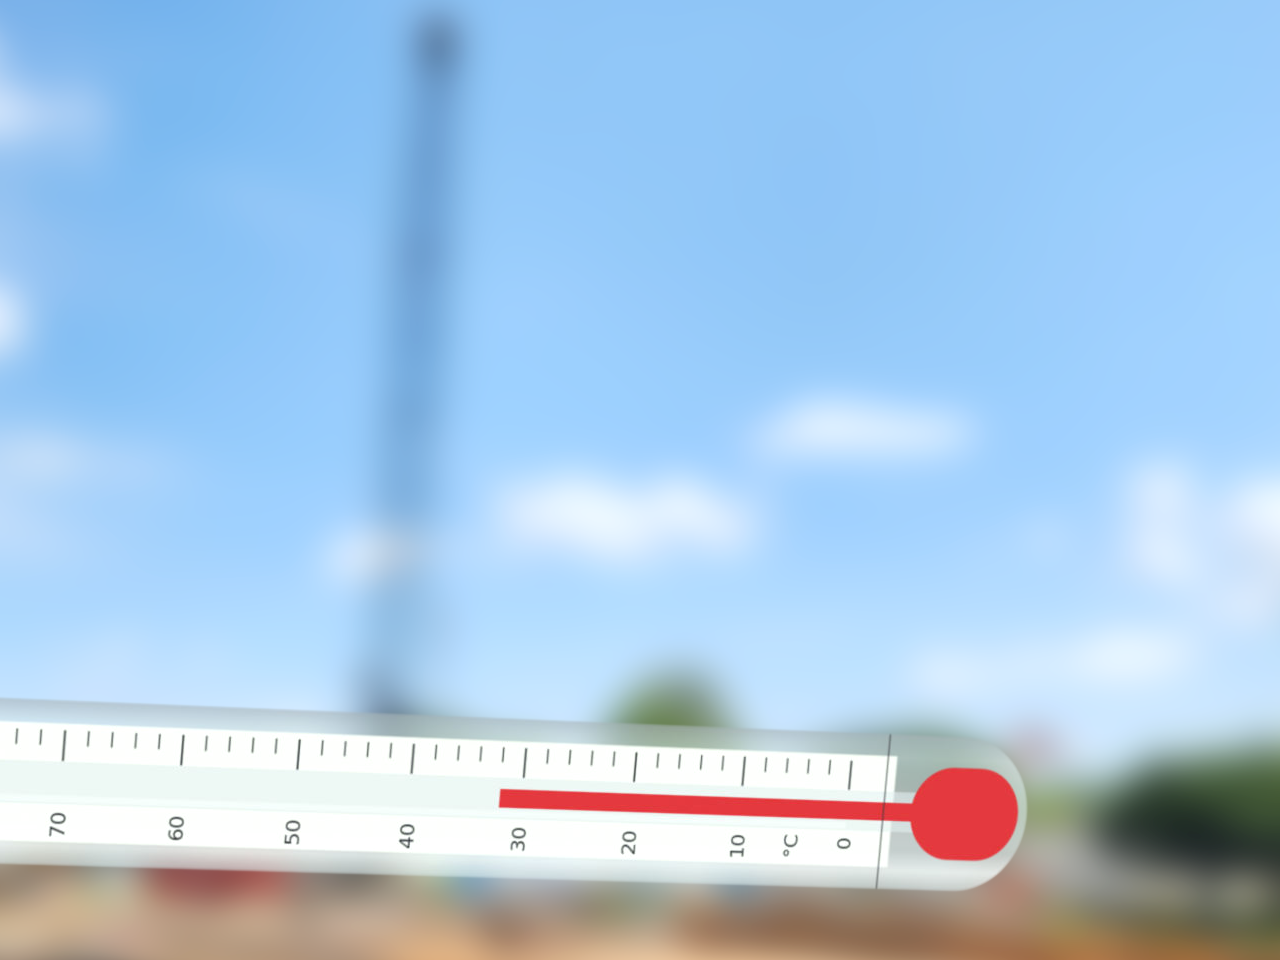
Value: 32 °C
